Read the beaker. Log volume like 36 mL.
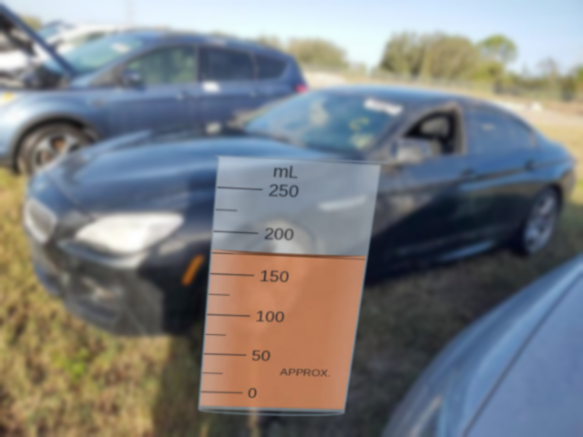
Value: 175 mL
